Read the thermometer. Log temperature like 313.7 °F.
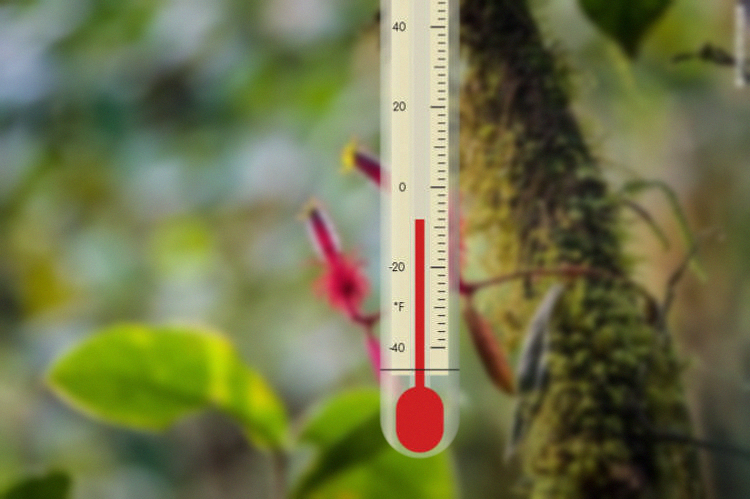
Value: -8 °F
